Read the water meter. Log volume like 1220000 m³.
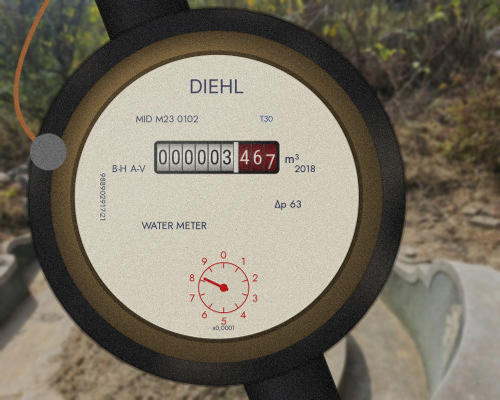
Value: 3.4668 m³
